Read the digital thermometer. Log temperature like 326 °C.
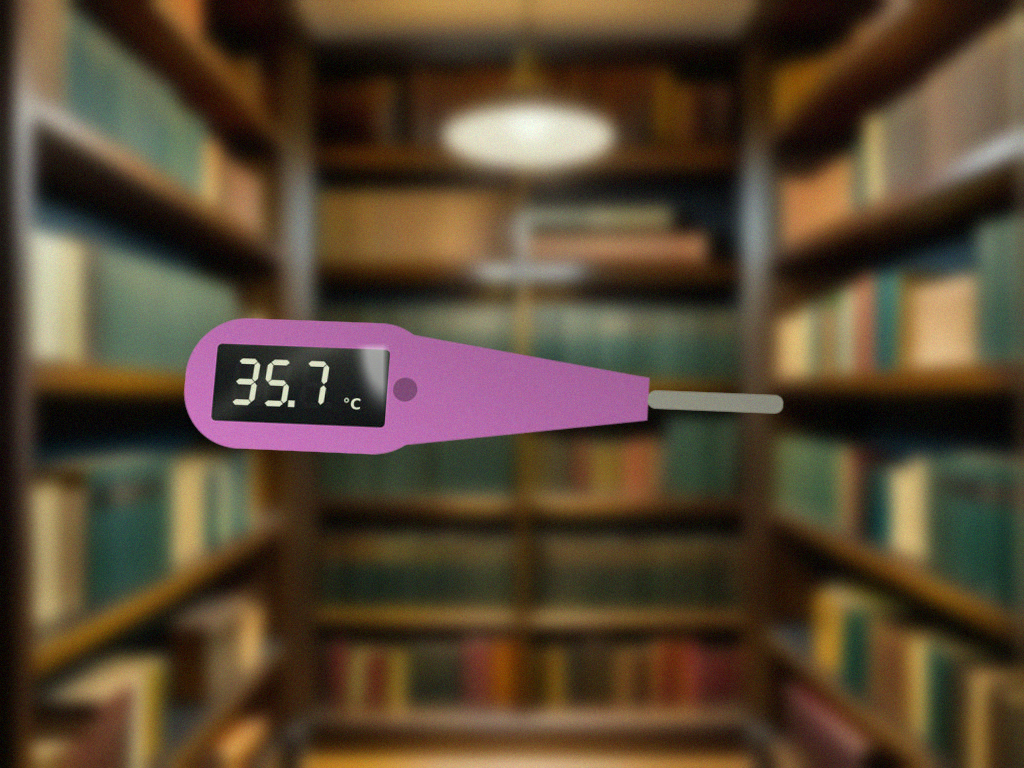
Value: 35.7 °C
